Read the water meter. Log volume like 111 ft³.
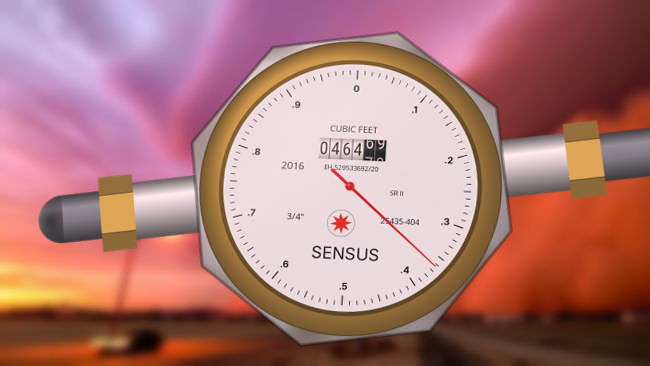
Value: 46469.36 ft³
